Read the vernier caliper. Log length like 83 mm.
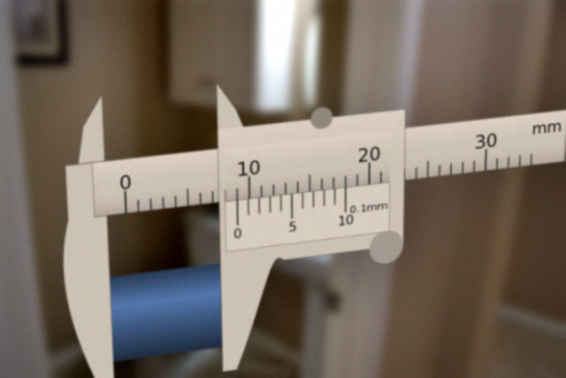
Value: 9.0 mm
